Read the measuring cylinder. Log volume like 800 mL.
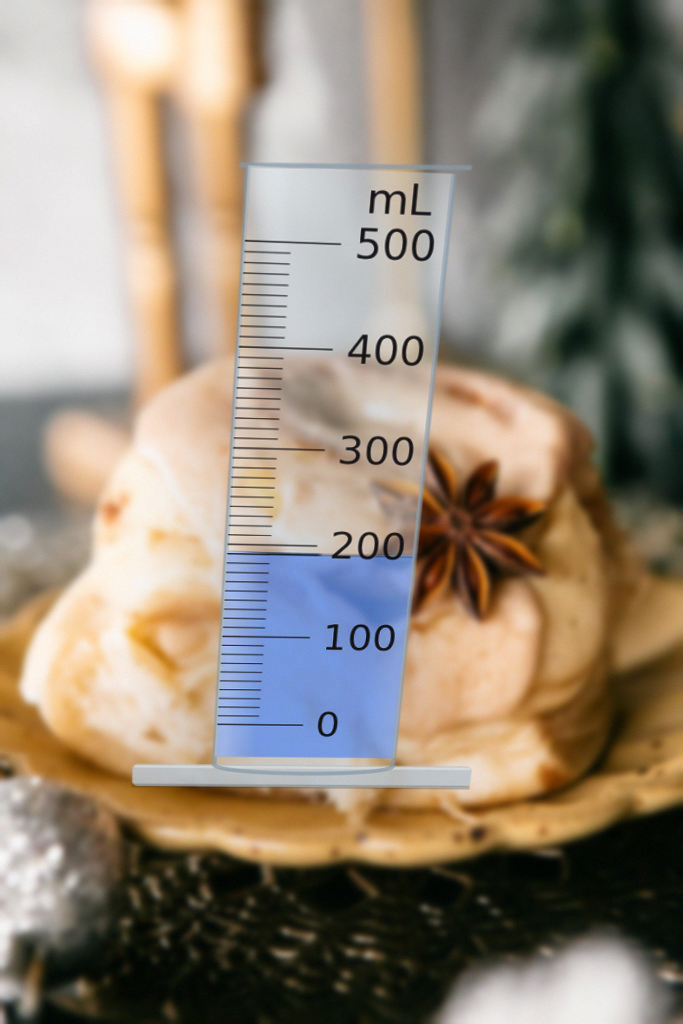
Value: 190 mL
